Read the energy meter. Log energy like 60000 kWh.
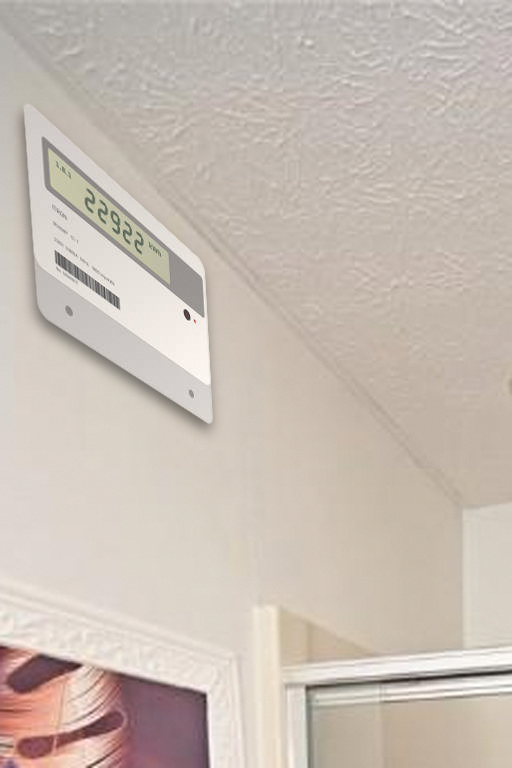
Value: 22922 kWh
